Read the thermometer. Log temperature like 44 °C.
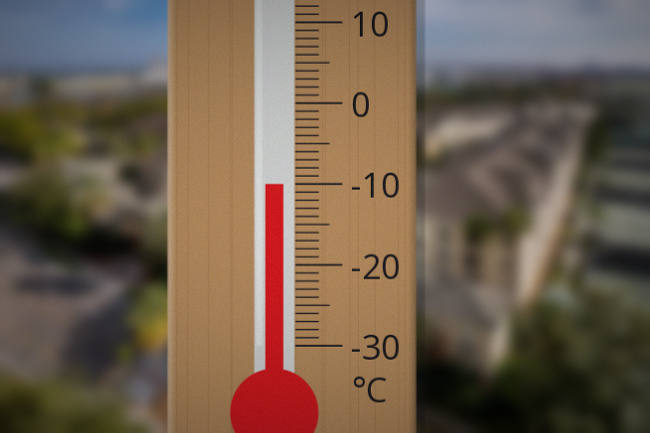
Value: -10 °C
